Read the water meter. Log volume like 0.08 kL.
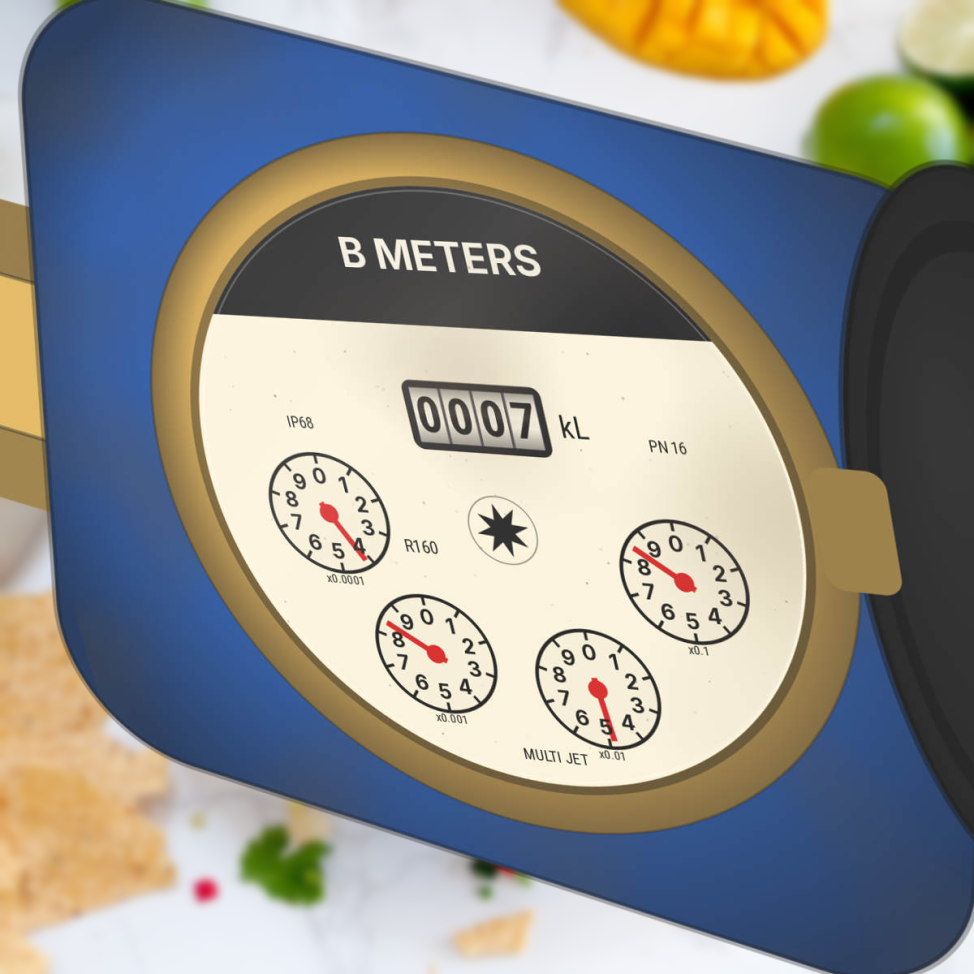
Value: 7.8484 kL
